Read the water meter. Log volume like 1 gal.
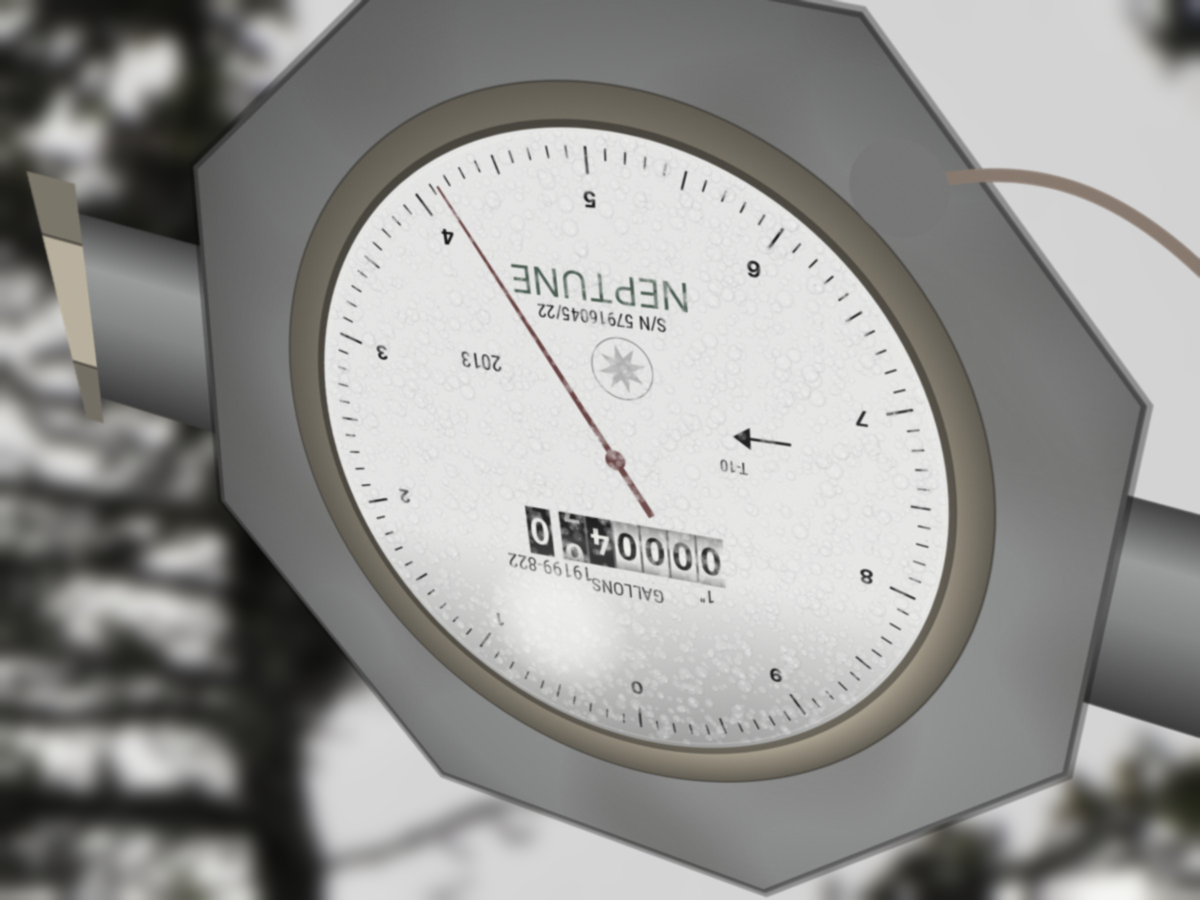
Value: 464.1 gal
